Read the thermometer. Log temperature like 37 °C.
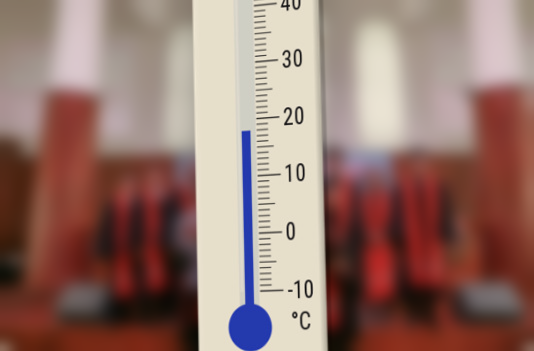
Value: 18 °C
